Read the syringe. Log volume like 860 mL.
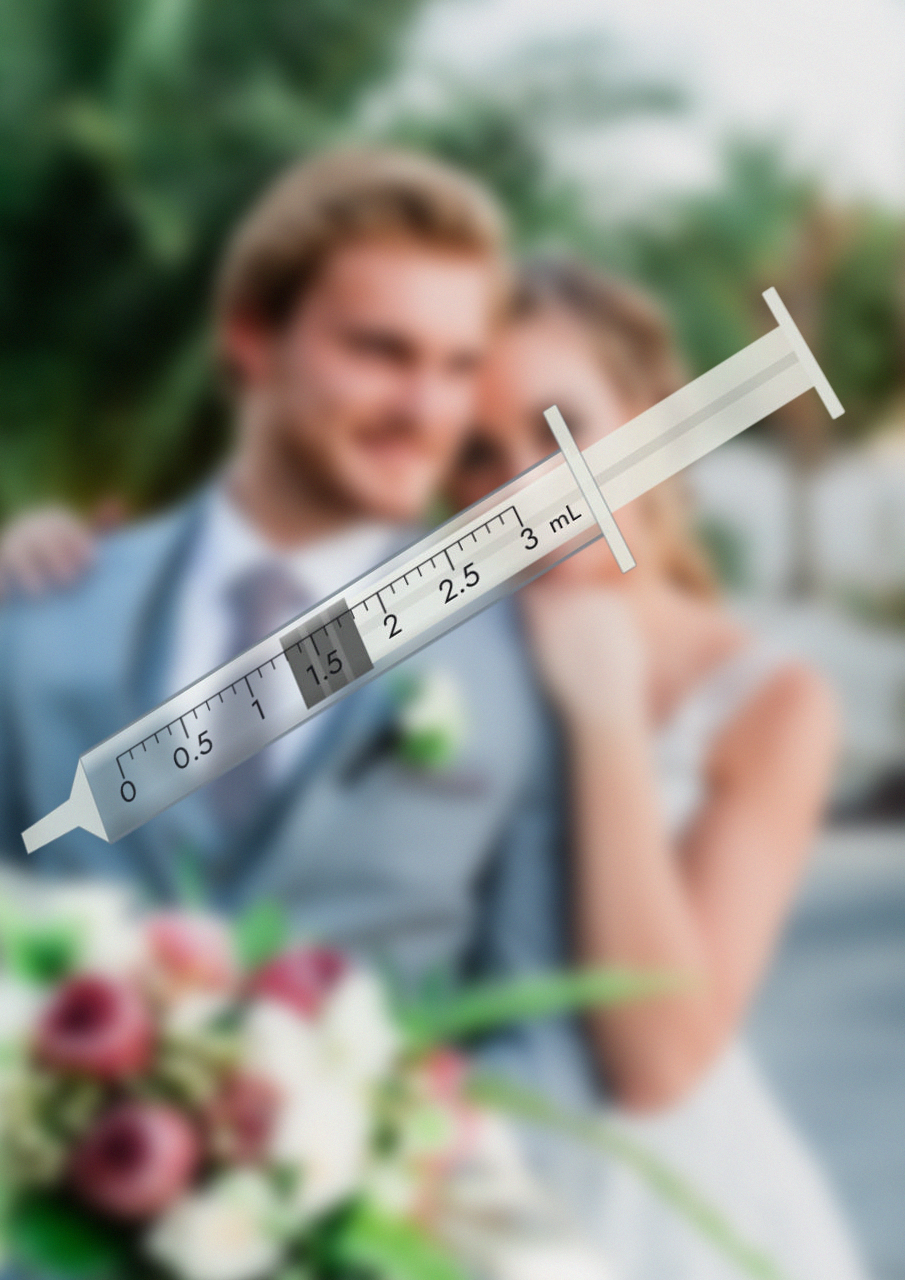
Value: 1.3 mL
